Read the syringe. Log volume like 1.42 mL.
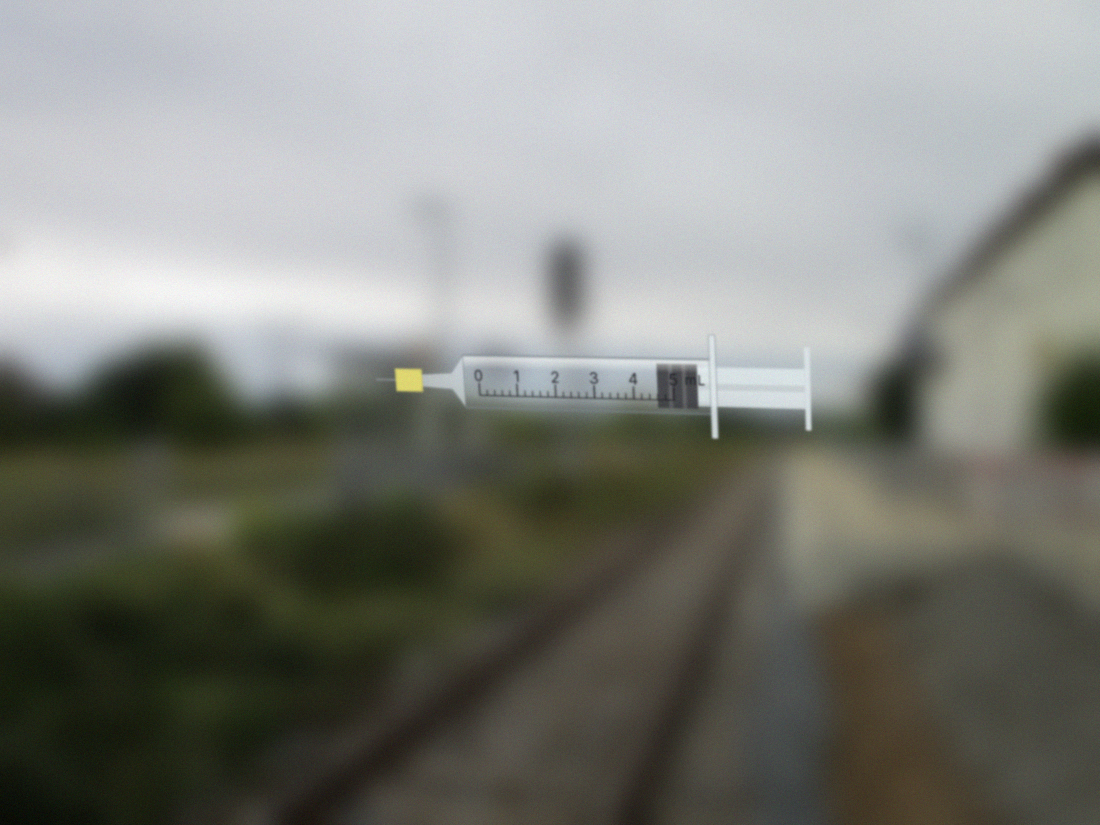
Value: 4.6 mL
